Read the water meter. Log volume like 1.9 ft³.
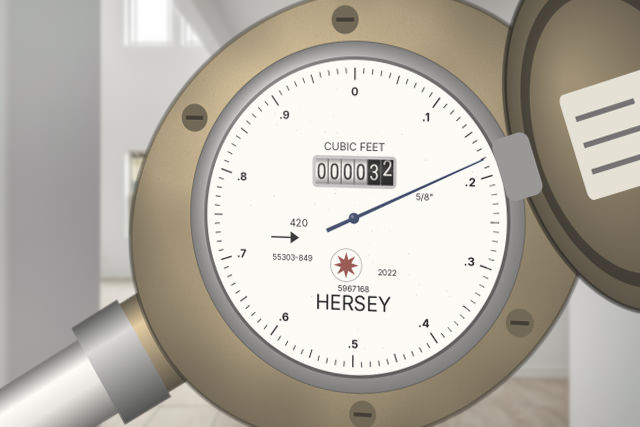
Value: 32.18 ft³
